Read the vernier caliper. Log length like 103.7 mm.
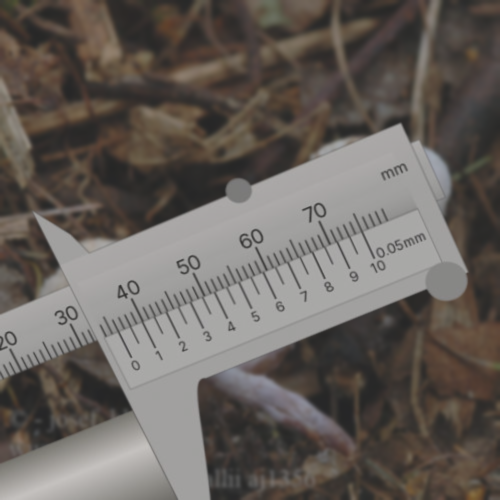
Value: 36.0 mm
